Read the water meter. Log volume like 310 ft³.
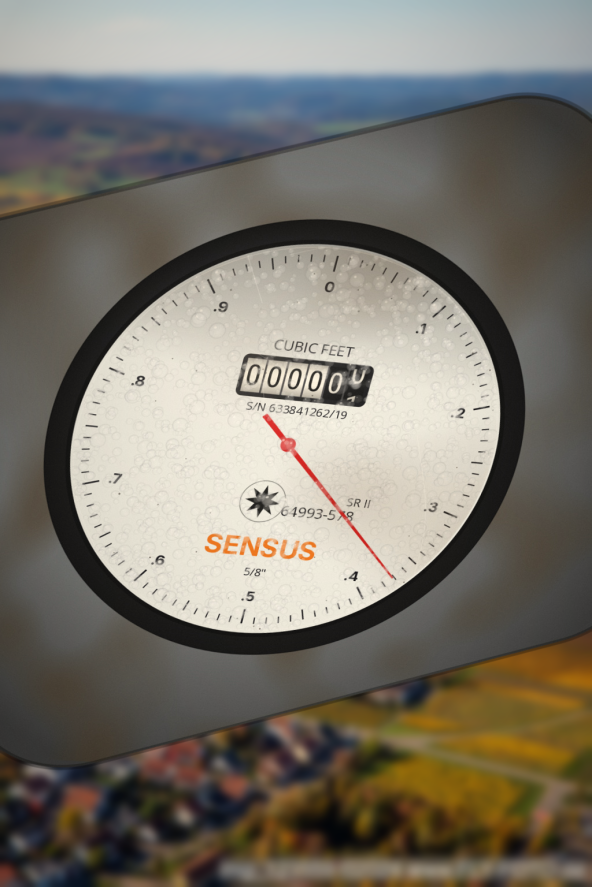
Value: 0.37 ft³
